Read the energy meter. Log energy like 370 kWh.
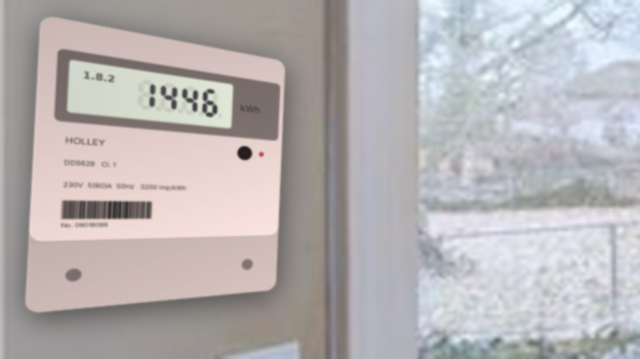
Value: 1446 kWh
